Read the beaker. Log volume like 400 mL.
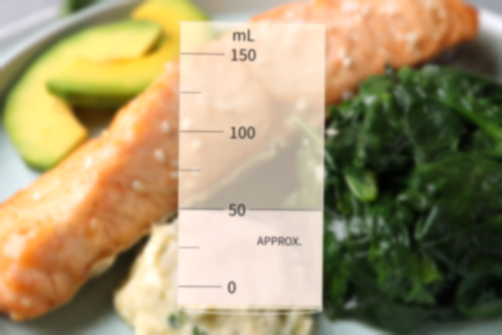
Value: 50 mL
